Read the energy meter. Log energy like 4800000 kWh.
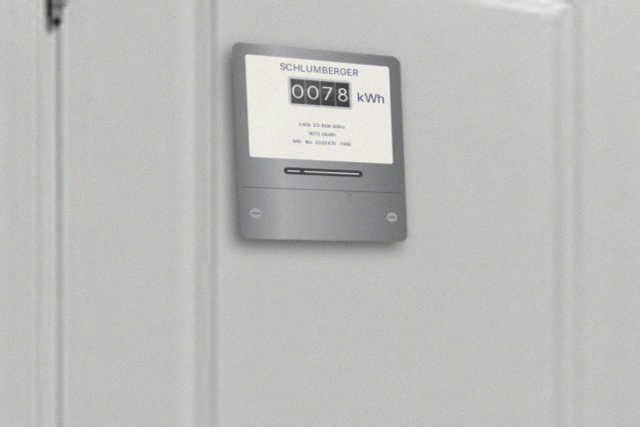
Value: 78 kWh
